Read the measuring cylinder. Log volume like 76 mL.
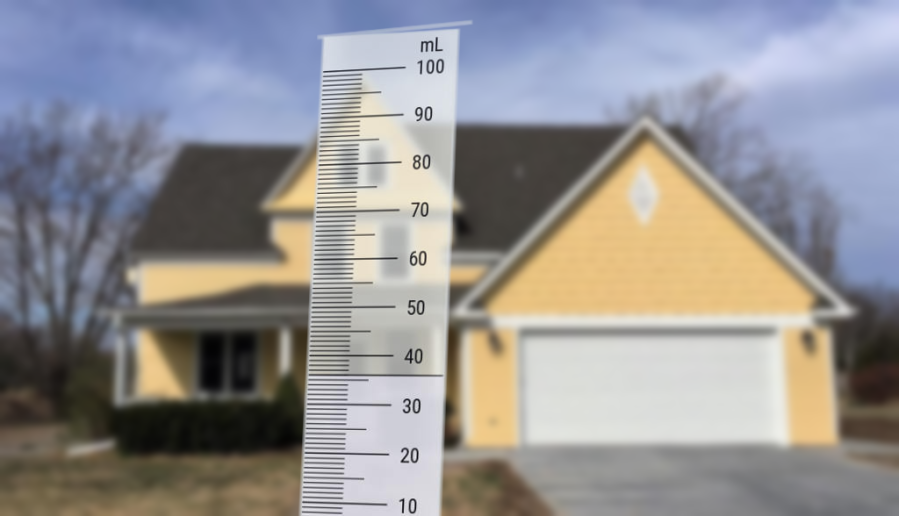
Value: 36 mL
